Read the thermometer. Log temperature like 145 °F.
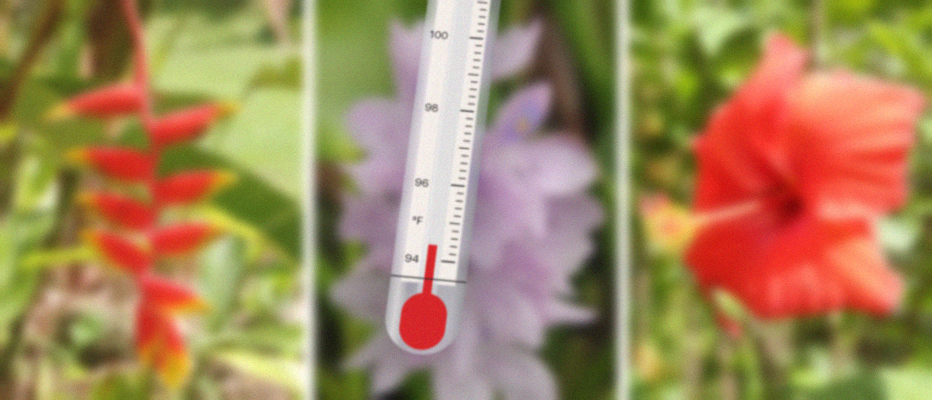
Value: 94.4 °F
